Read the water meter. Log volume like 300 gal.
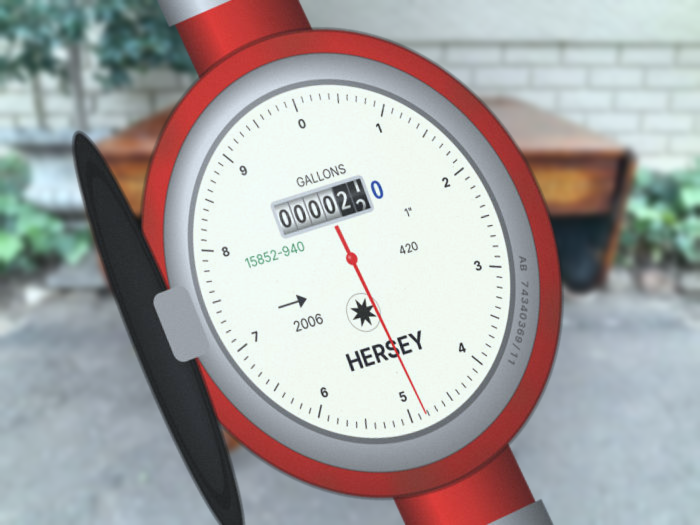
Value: 214.8 gal
